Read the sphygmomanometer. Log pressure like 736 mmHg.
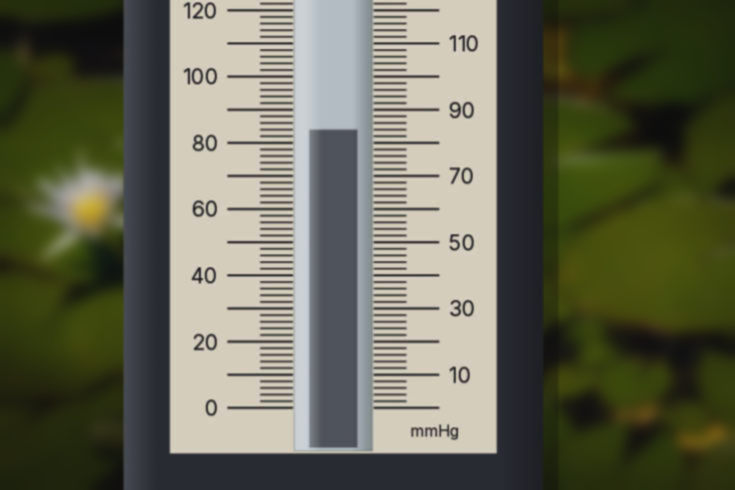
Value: 84 mmHg
